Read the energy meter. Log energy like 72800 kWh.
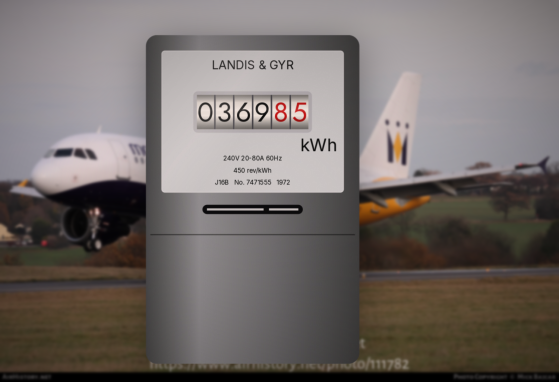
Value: 369.85 kWh
